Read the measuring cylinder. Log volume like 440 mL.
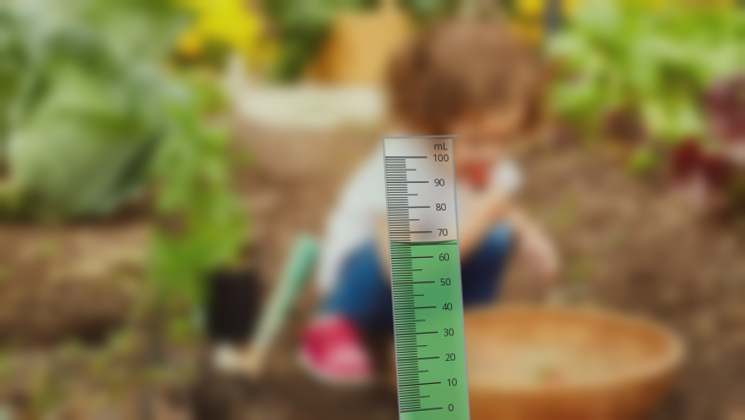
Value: 65 mL
